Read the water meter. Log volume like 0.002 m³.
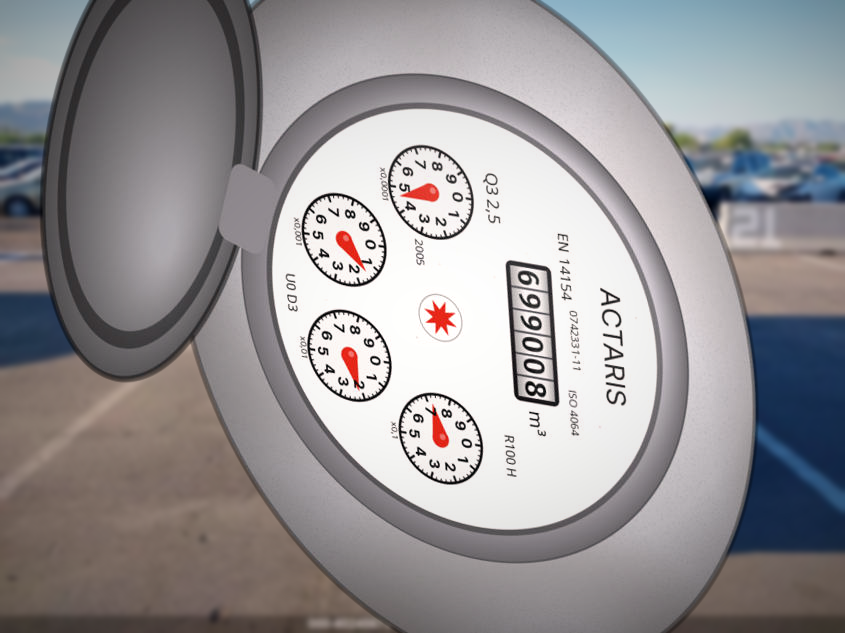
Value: 699008.7214 m³
